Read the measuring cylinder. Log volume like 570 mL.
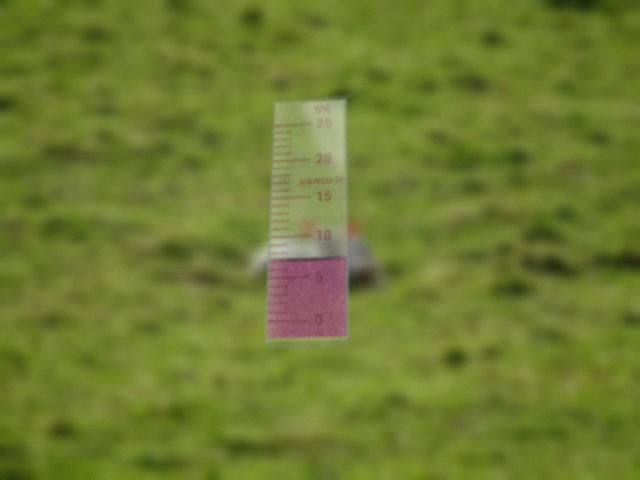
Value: 7 mL
